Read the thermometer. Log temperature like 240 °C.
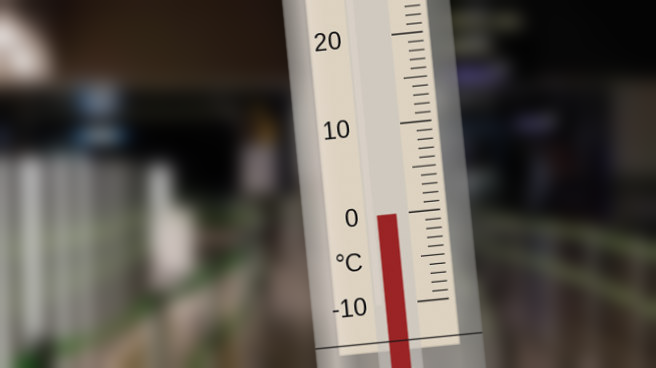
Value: 0 °C
